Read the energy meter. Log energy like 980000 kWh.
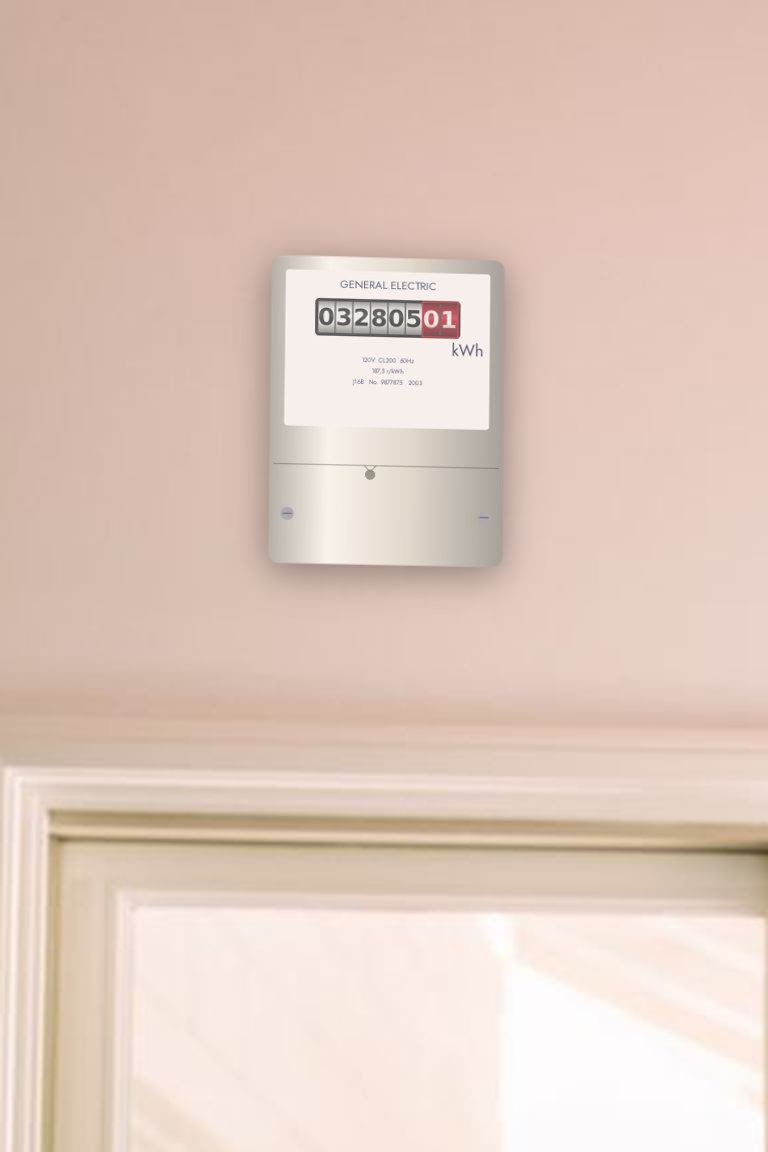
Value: 32805.01 kWh
